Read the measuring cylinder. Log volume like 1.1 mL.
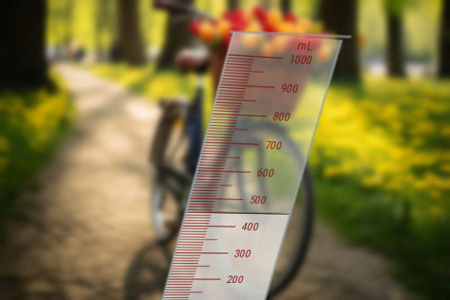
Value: 450 mL
